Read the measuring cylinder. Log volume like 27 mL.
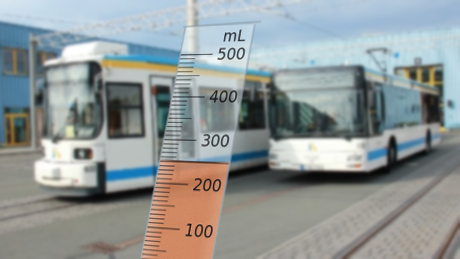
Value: 250 mL
